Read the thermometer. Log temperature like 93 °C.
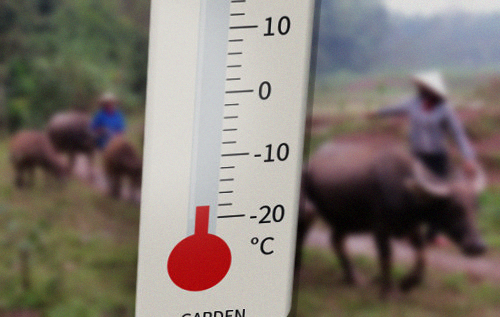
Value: -18 °C
